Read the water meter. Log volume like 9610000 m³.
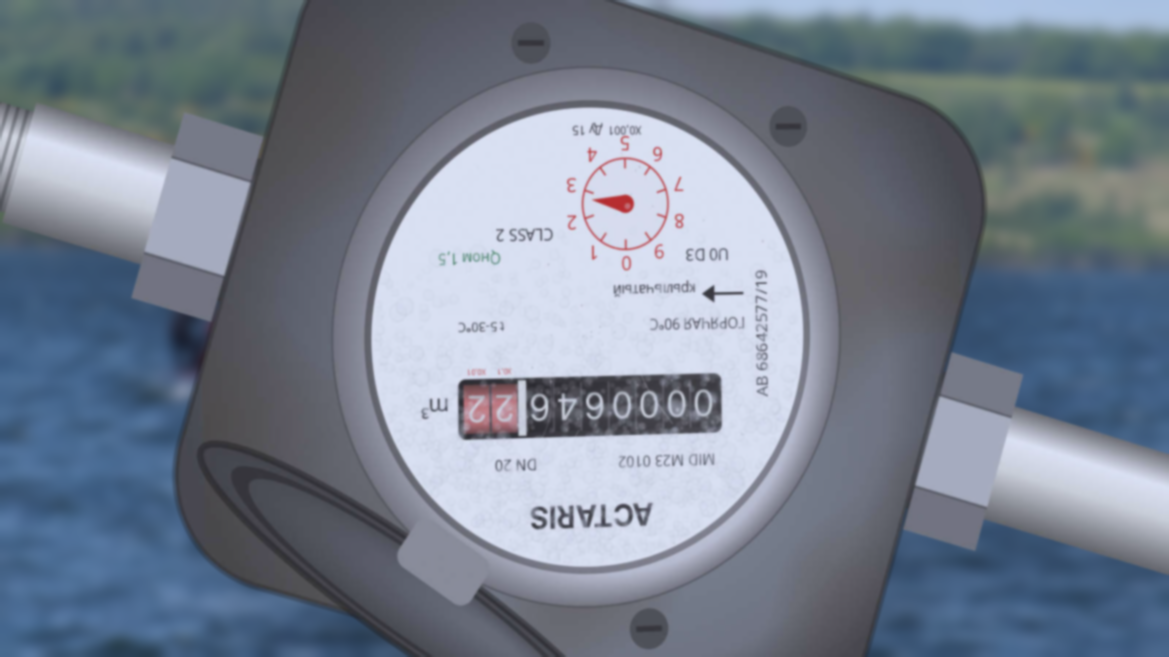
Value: 646.222 m³
